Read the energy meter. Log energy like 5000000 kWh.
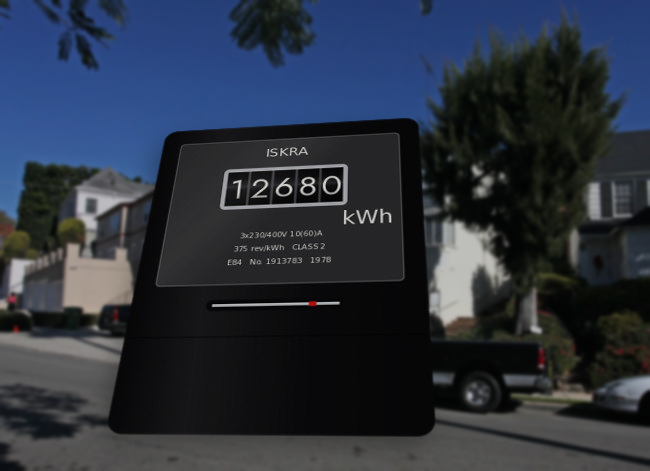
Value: 12680 kWh
